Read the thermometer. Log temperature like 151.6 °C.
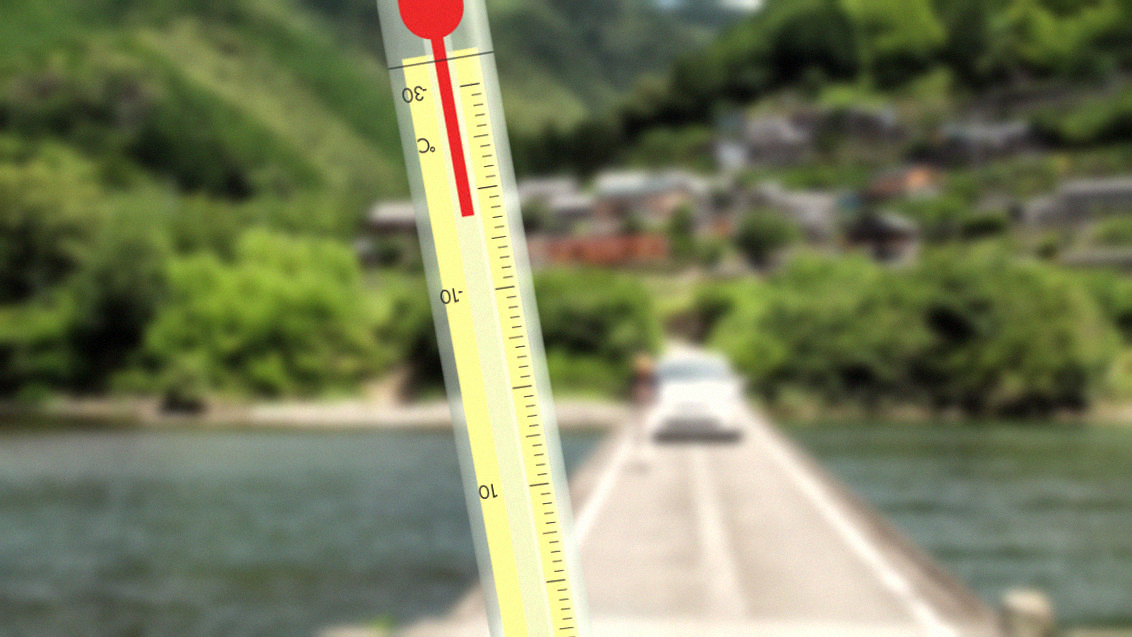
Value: -17.5 °C
